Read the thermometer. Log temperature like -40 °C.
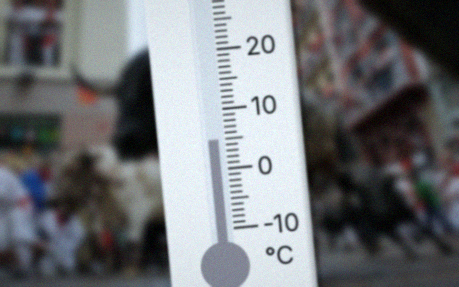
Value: 5 °C
